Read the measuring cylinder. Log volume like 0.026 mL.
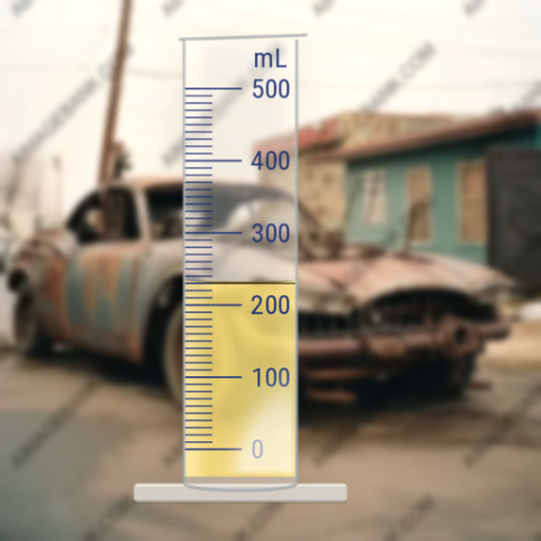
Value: 230 mL
